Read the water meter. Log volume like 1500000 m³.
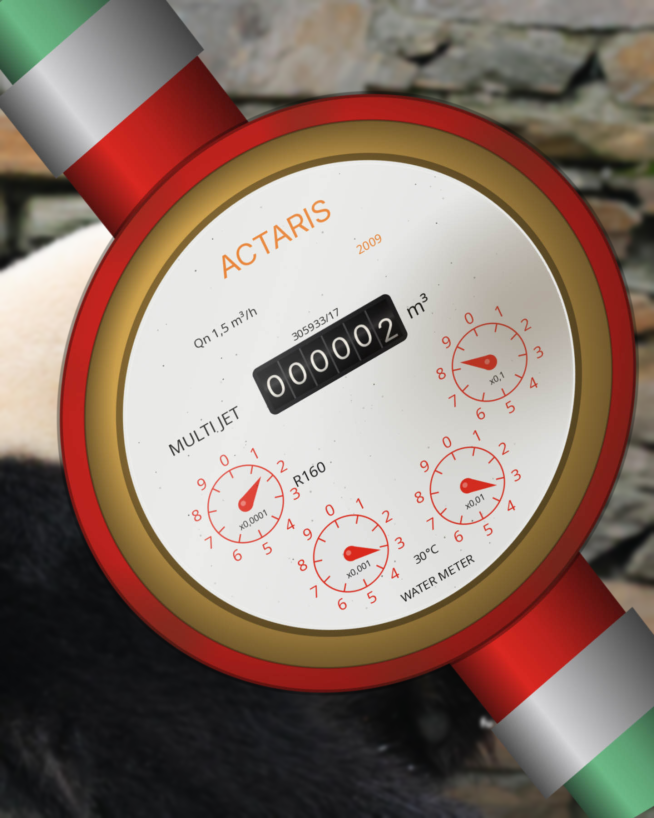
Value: 1.8331 m³
